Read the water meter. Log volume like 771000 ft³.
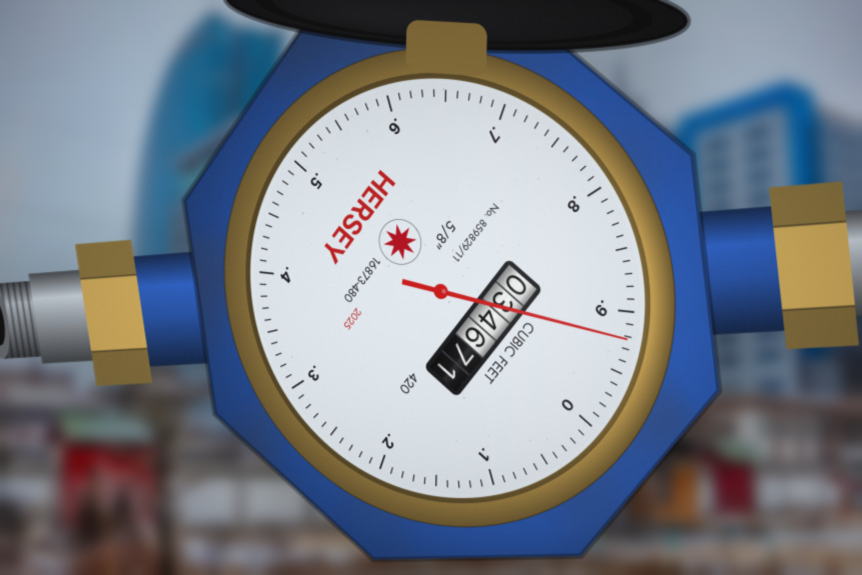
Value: 34670.92 ft³
